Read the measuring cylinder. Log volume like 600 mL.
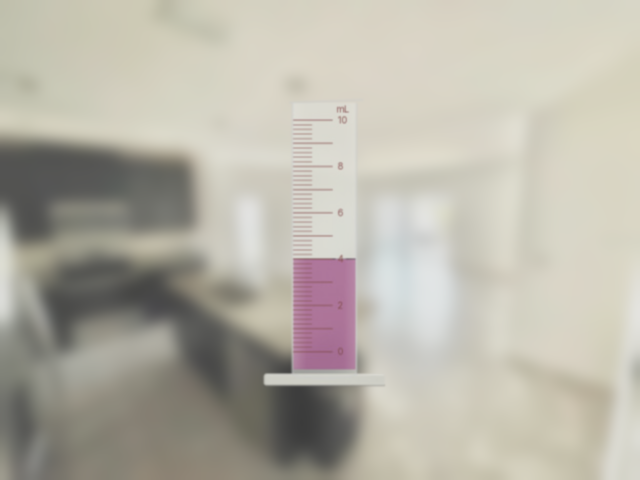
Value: 4 mL
